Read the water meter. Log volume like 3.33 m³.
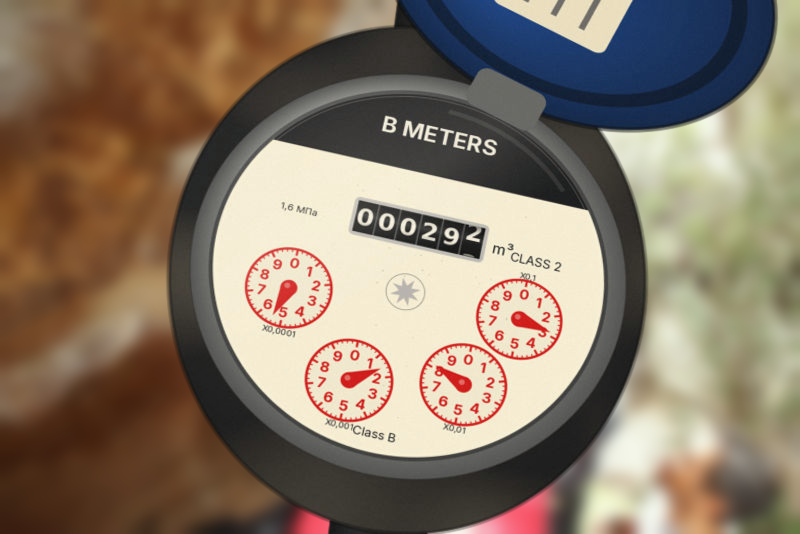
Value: 292.2815 m³
